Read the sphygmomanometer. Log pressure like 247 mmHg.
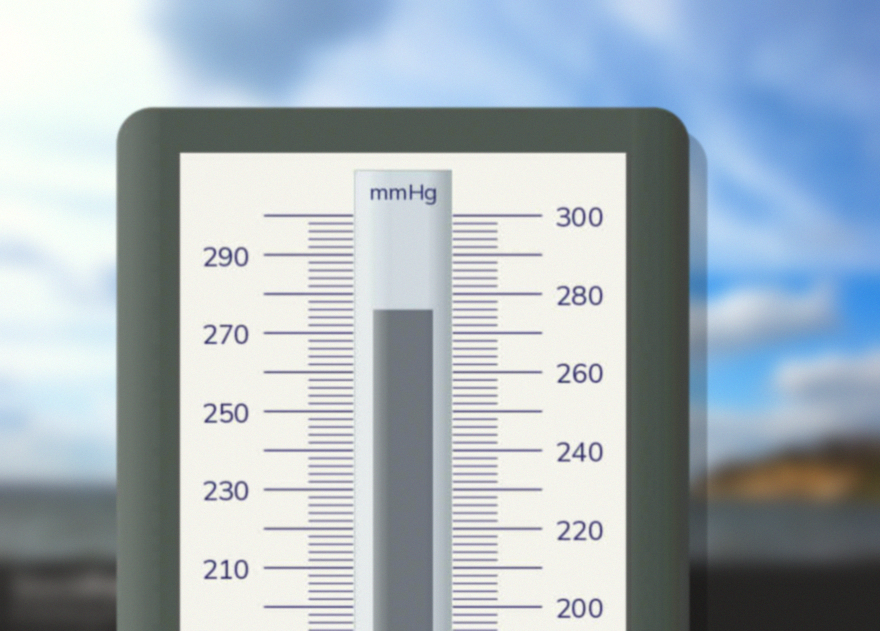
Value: 276 mmHg
